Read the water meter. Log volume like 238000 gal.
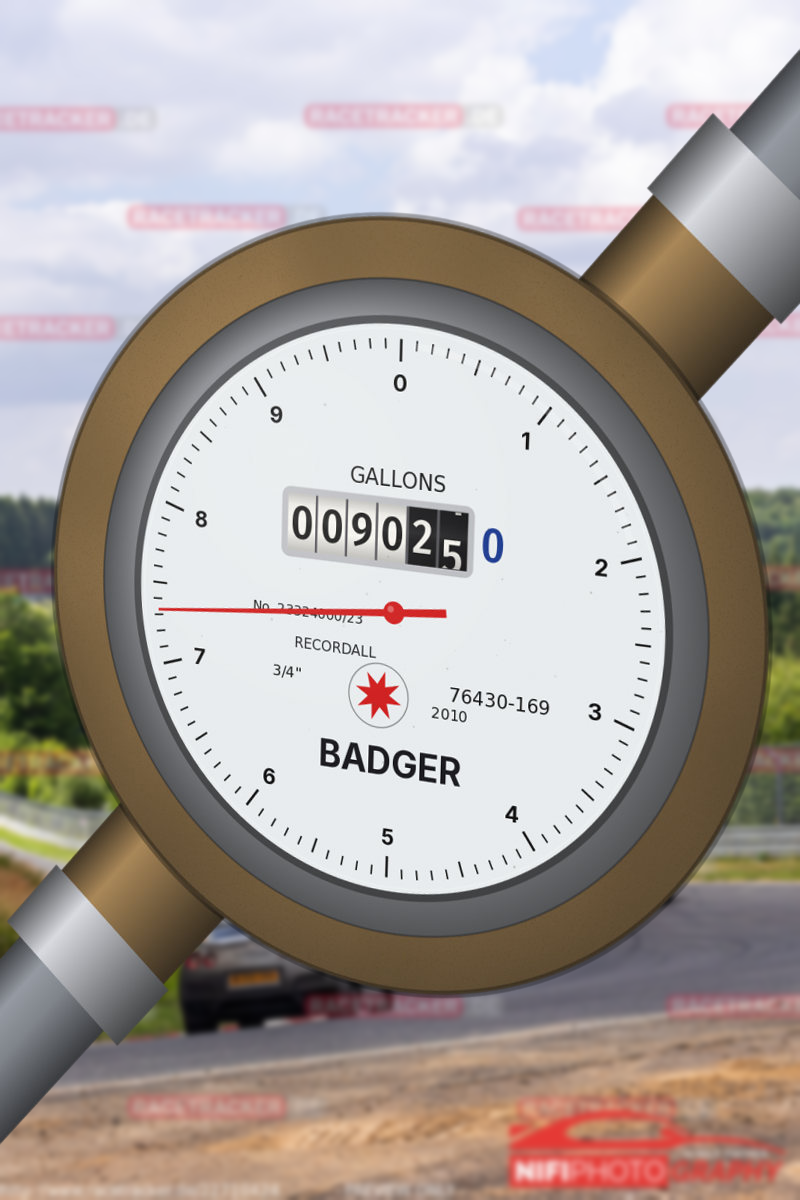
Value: 90247.3 gal
